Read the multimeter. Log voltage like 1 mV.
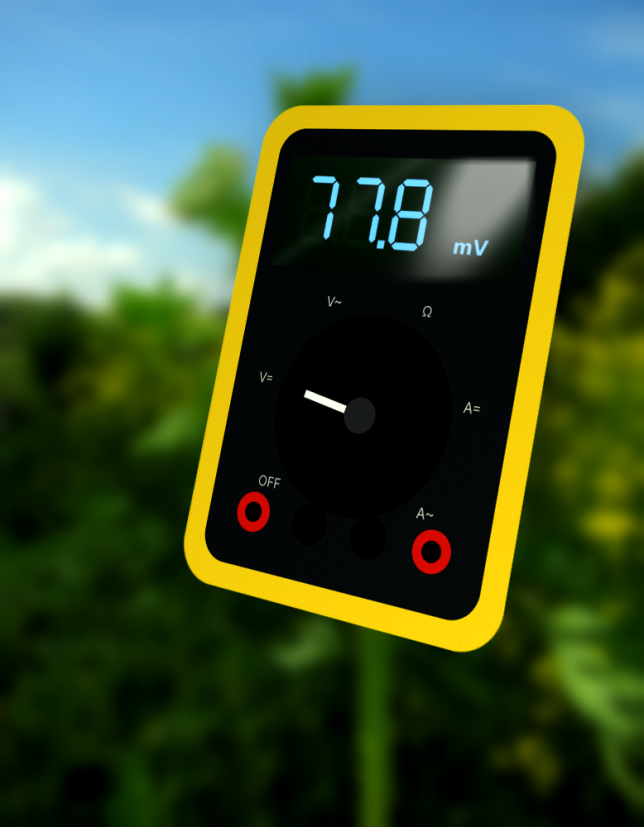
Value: 77.8 mV
